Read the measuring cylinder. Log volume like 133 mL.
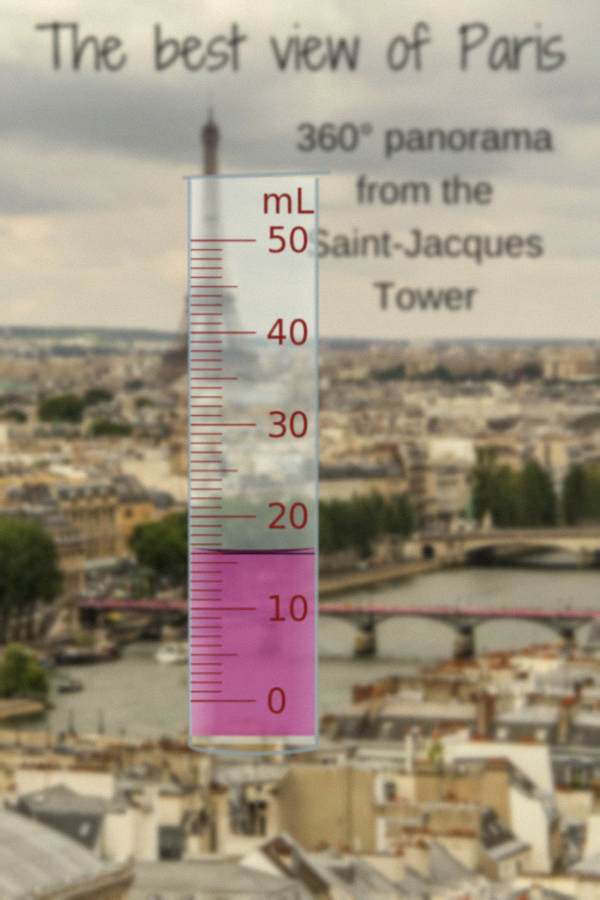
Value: 16 mL
